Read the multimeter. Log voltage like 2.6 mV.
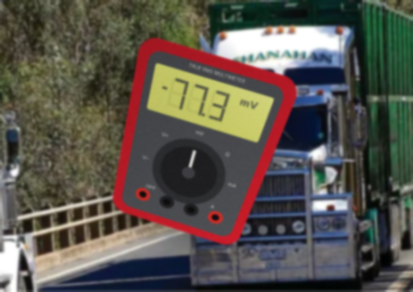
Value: -77.3 mV
